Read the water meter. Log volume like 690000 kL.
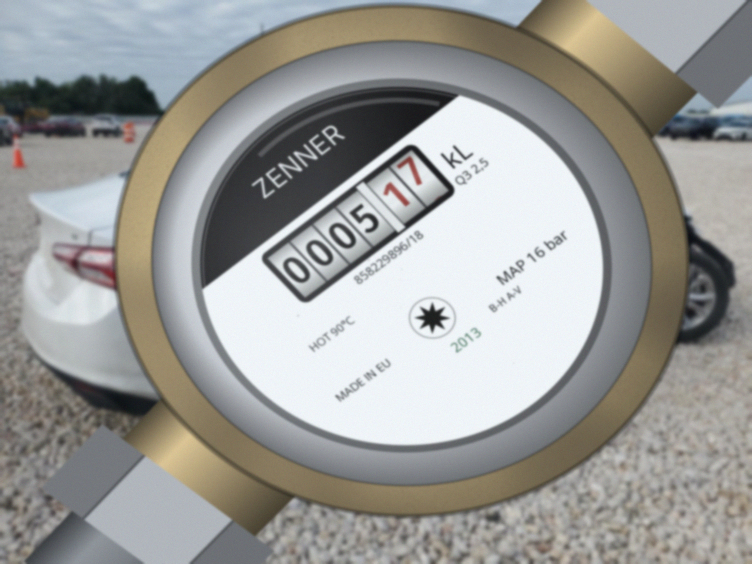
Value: 5.17 kL
